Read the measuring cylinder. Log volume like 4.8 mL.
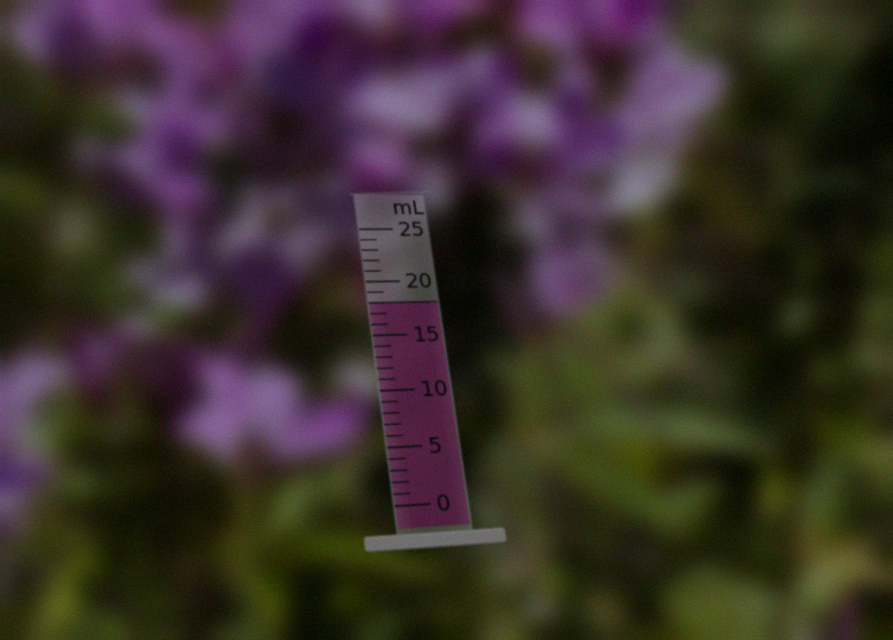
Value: 18 mL
